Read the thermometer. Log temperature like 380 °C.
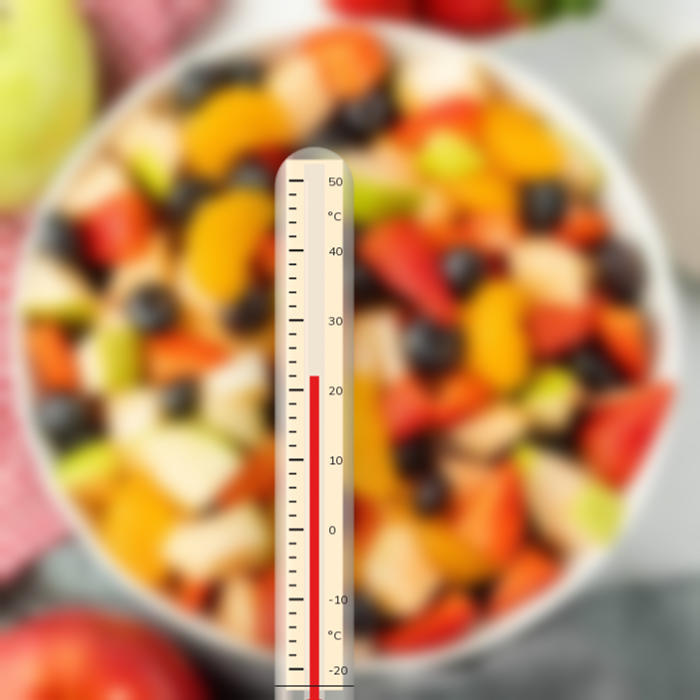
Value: 22 °C
